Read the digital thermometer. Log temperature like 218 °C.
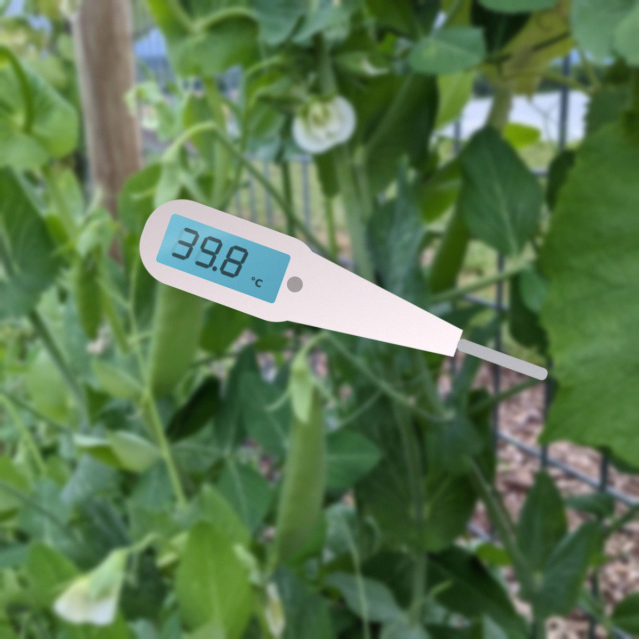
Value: 39.8 °C
